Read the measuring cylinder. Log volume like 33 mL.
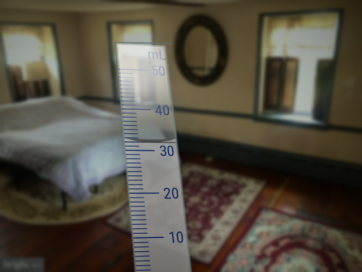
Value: 32 mL
